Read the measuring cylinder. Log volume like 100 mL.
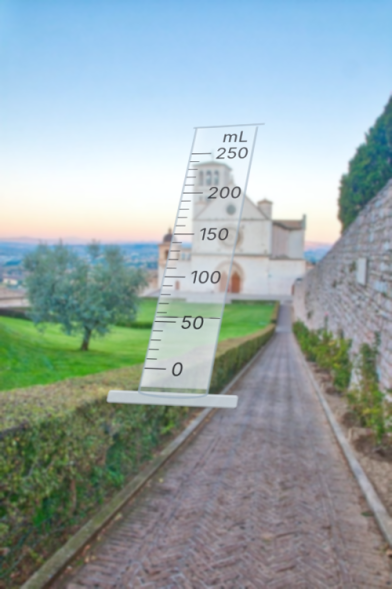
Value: 55 mL
